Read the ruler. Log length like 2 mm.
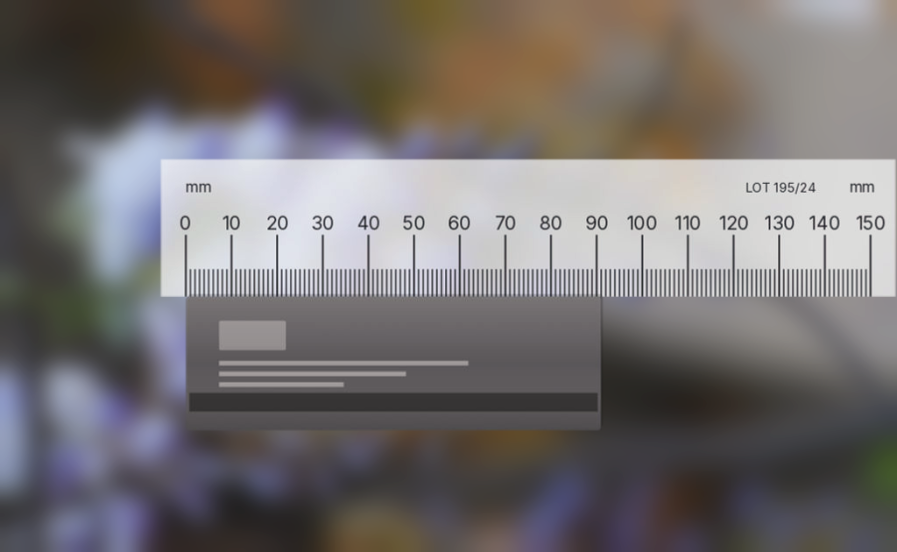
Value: 91 mm
